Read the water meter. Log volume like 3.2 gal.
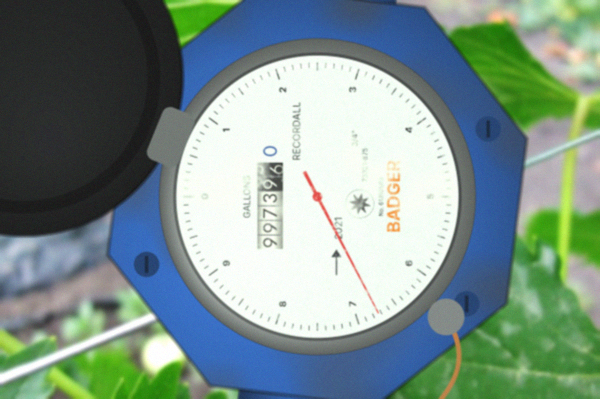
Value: 9973956.7 gal
